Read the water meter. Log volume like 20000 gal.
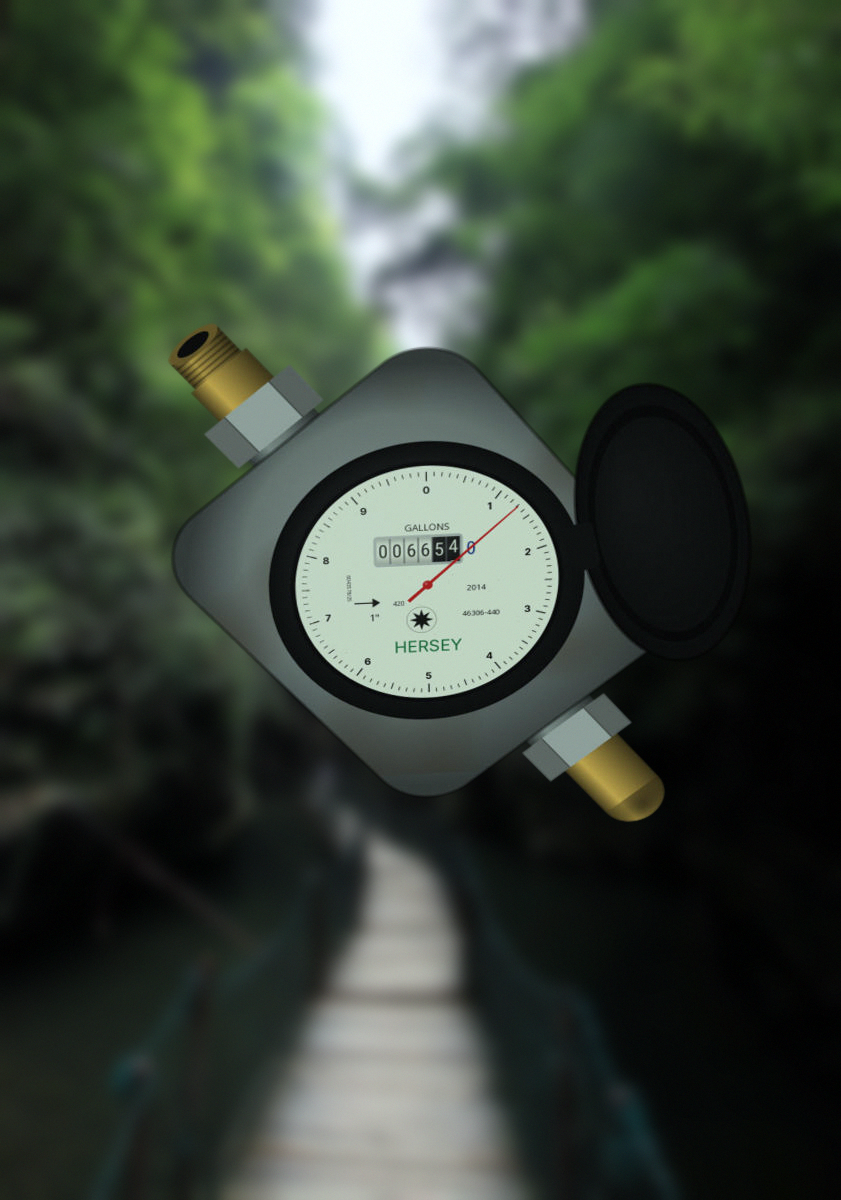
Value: 66541.3 gal
